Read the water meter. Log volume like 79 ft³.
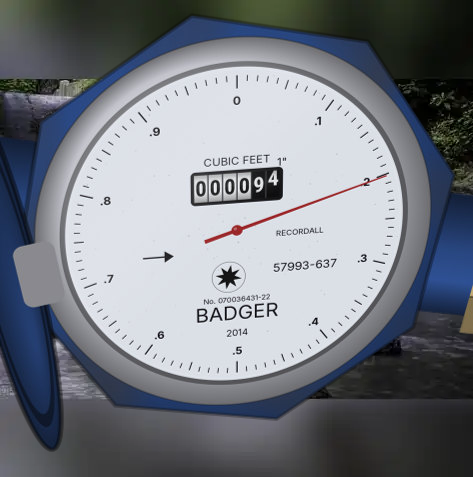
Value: 94.20 ft³
